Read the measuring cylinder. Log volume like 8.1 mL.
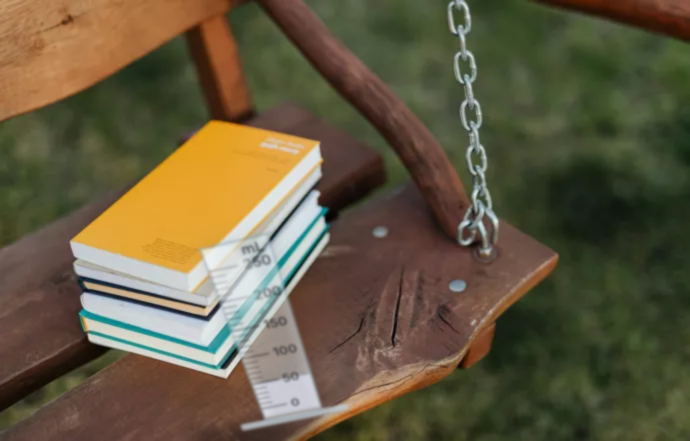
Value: 50 mL
